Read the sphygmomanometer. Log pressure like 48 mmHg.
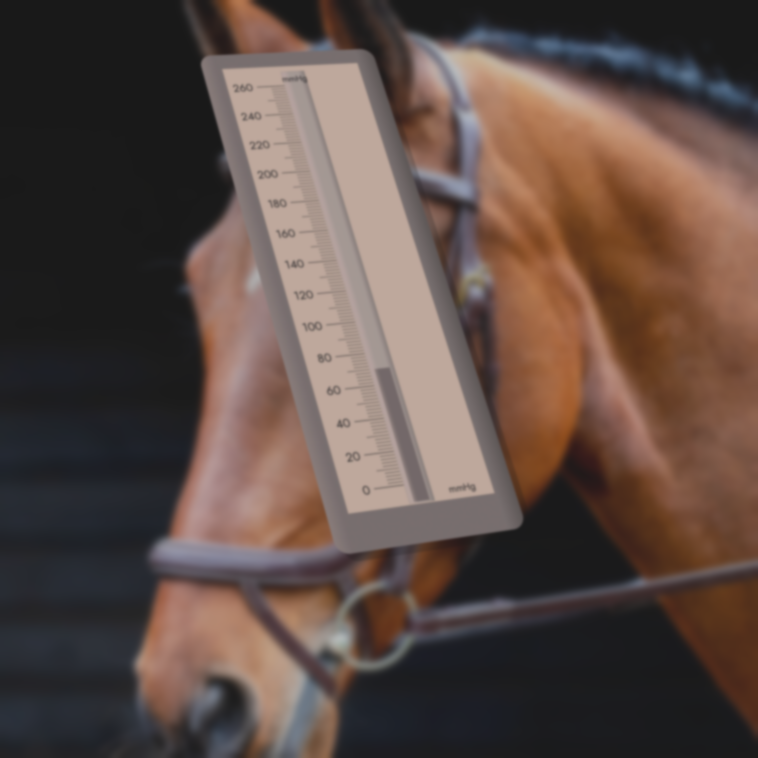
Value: 70 mmHg
